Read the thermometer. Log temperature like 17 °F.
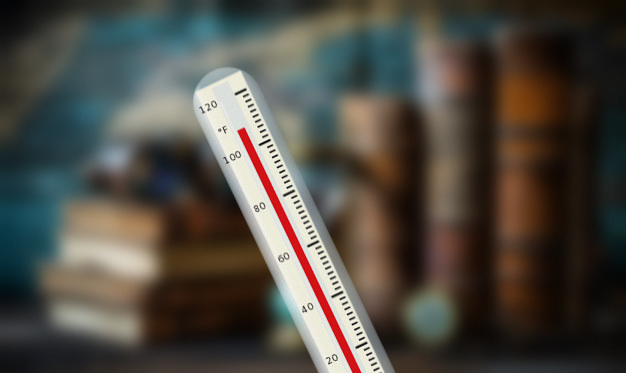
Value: 108 °F
